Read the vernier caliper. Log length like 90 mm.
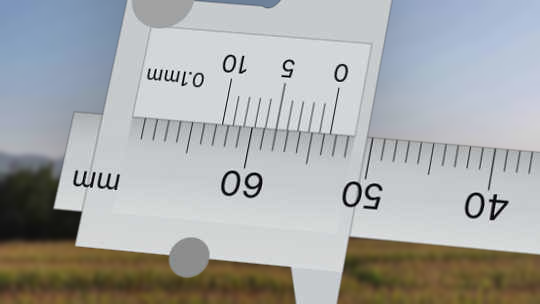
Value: 53.5 mm
